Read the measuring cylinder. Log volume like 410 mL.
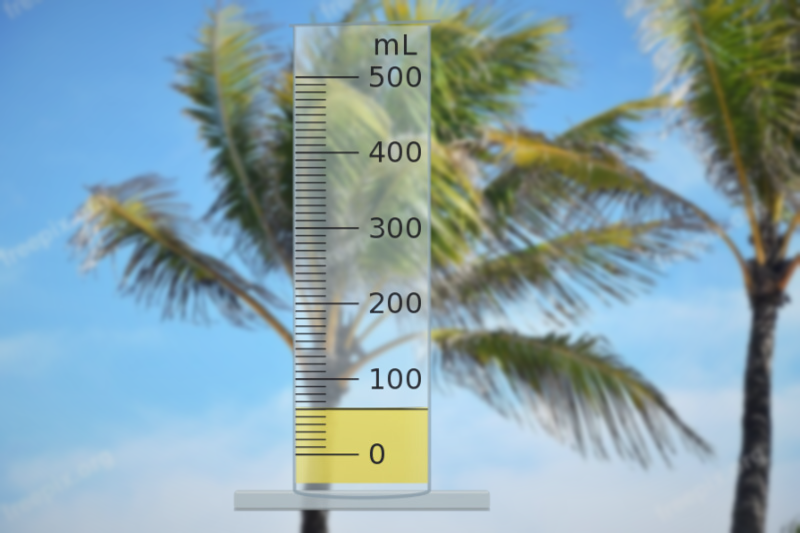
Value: 60 mL
